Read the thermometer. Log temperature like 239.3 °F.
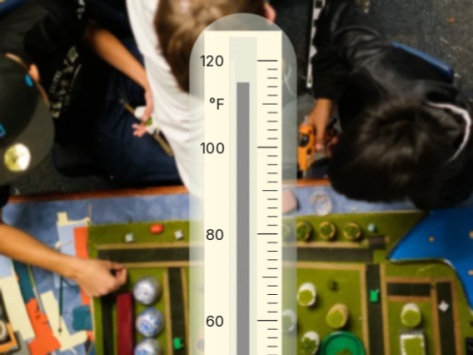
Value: 115 °F
